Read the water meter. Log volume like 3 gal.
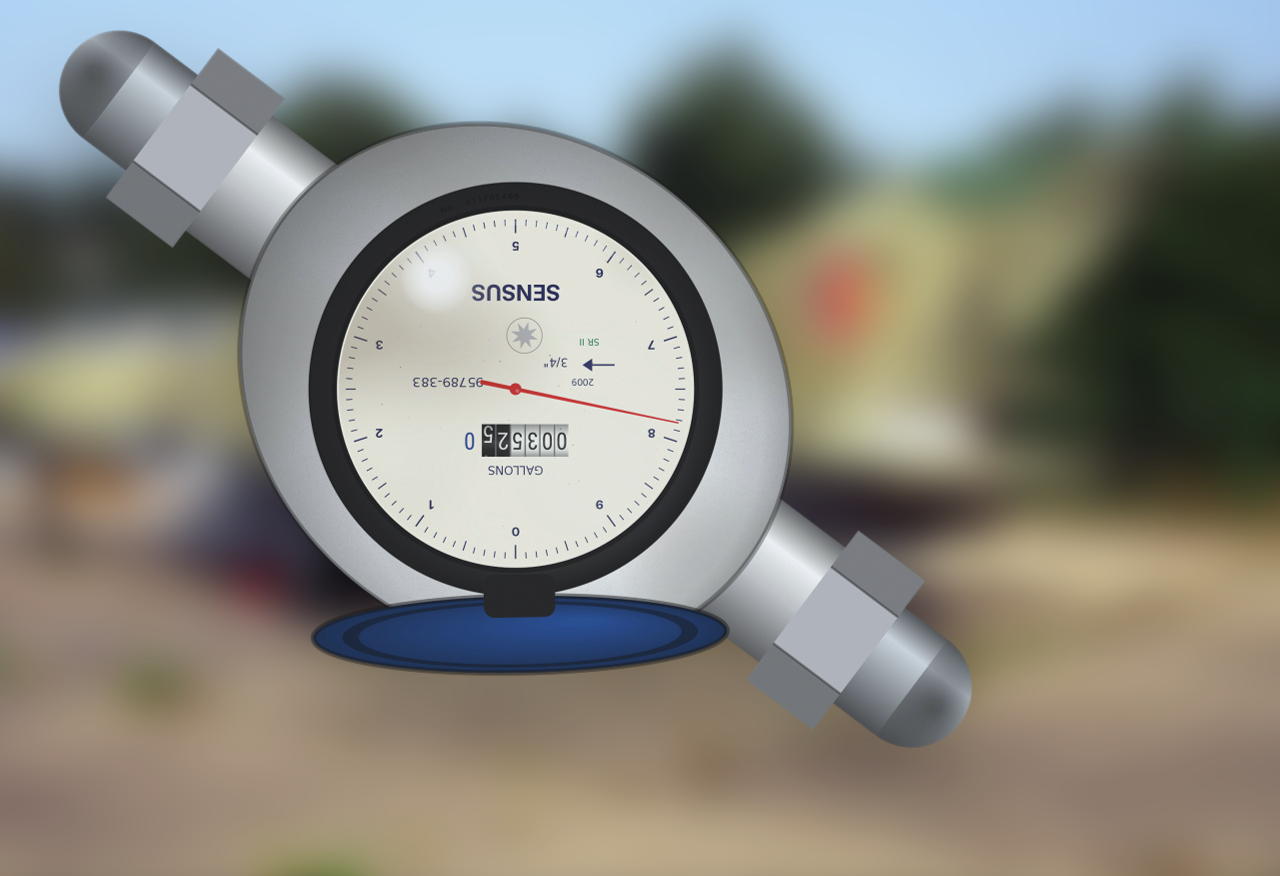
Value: 35247.8 gal
